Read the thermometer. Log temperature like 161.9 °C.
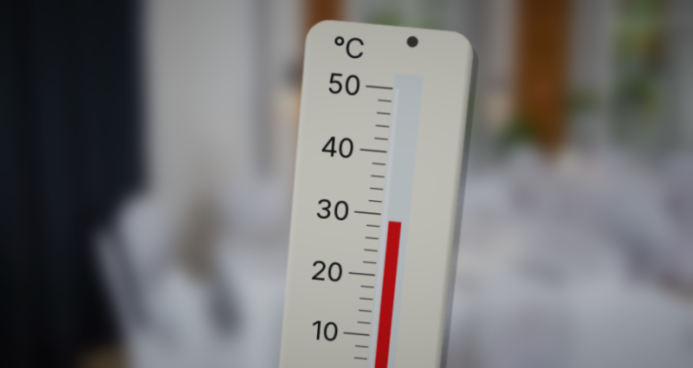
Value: 29 °C
